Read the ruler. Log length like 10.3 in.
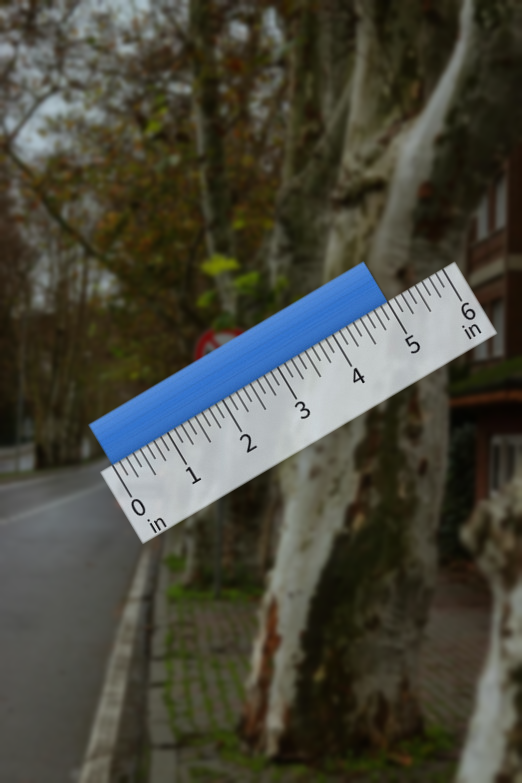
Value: 5 in
